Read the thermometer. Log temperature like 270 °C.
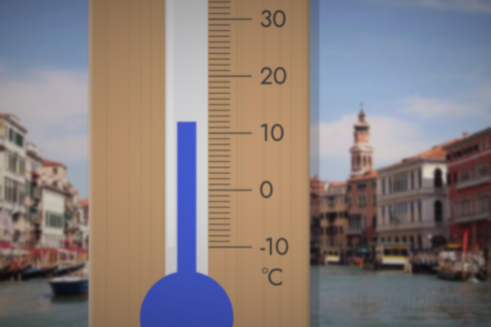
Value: 12 °C
